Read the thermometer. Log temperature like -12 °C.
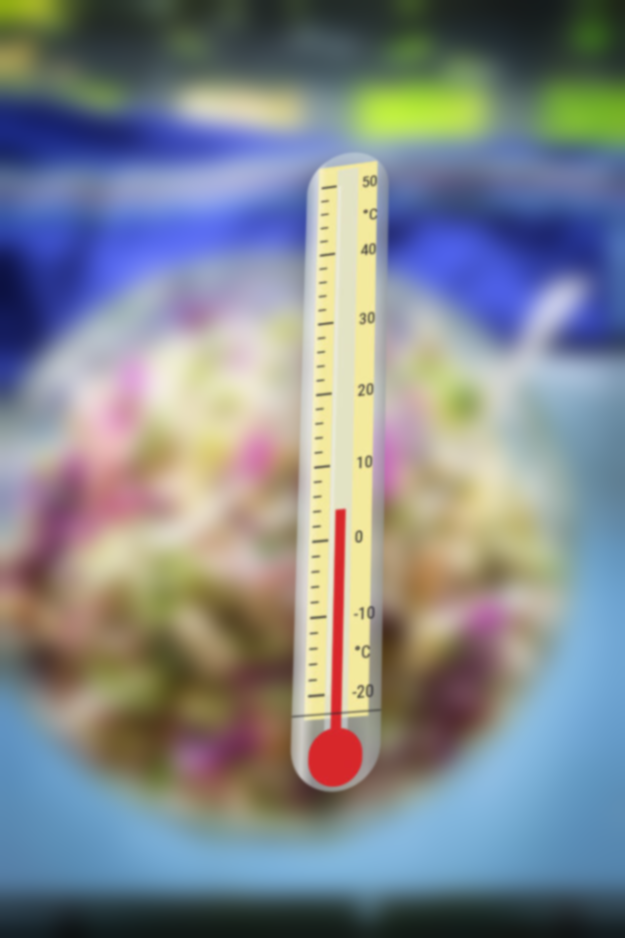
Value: 4 °C
